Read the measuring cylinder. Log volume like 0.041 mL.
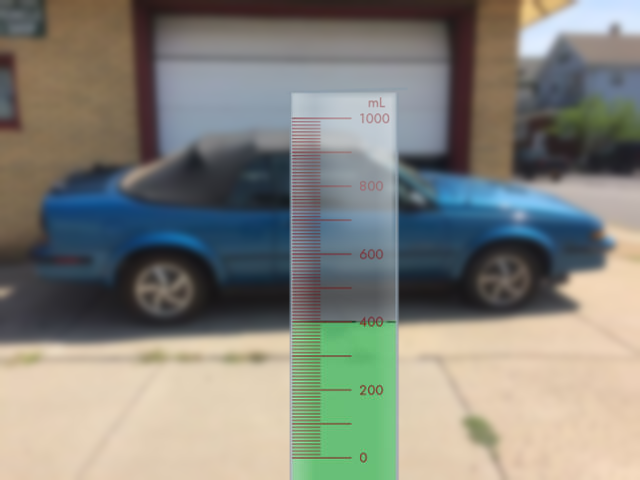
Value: 400 mL
